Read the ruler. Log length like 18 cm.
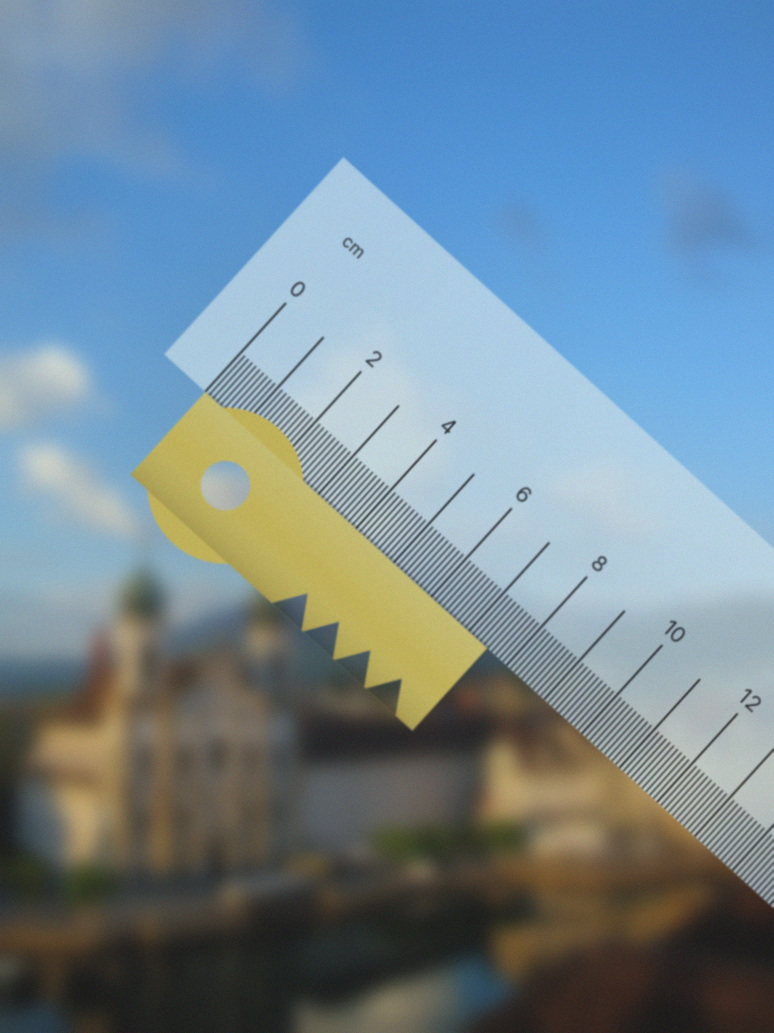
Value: 7.5 cm
